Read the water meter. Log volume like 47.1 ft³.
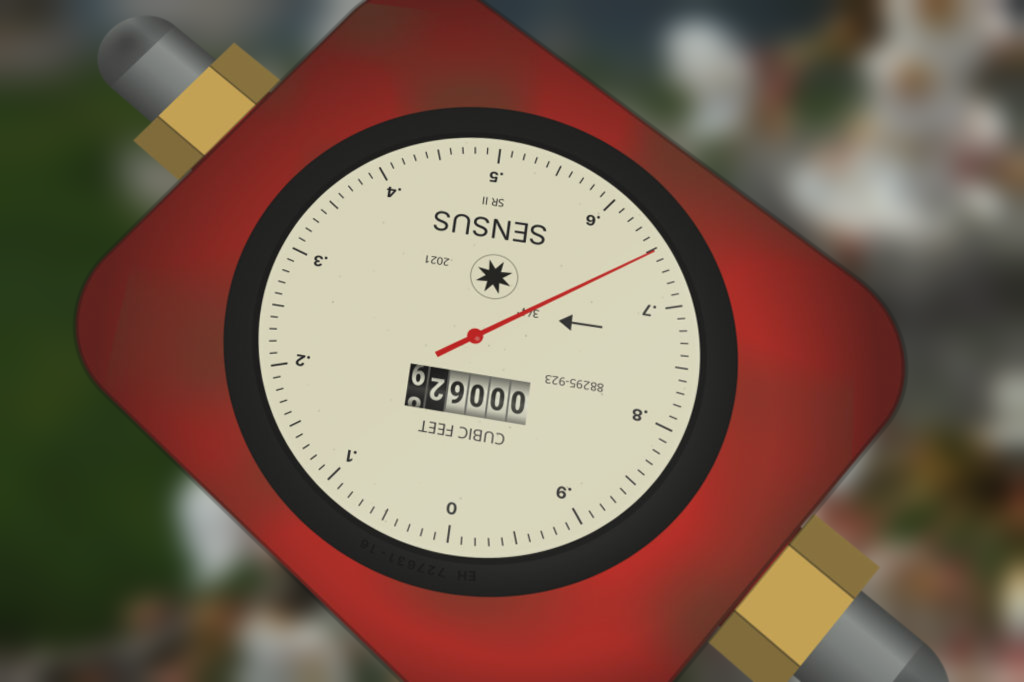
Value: 628.65 ft³
